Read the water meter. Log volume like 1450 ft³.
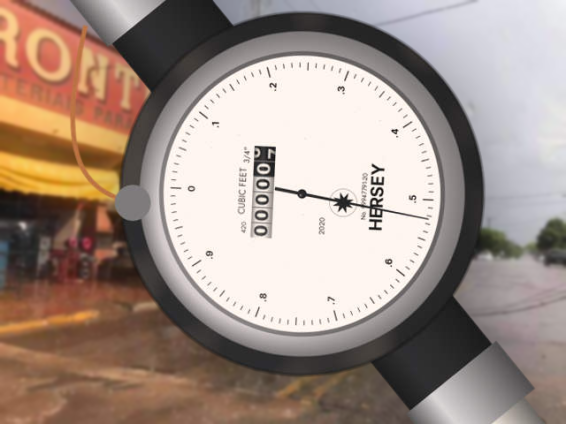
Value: 6.52 ft³
